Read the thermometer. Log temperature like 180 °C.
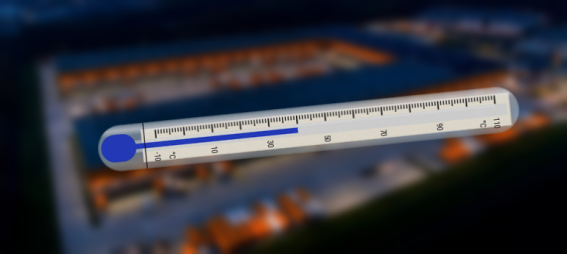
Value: 40 °C
